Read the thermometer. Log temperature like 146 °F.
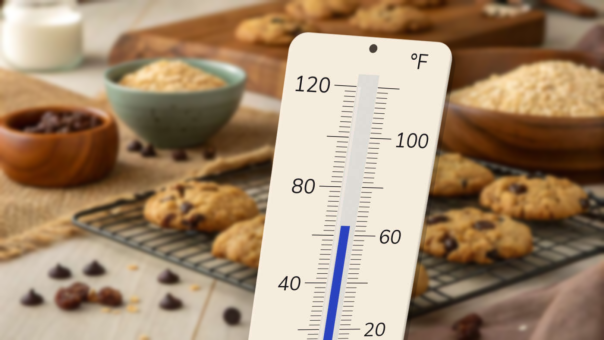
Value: 64 °F
